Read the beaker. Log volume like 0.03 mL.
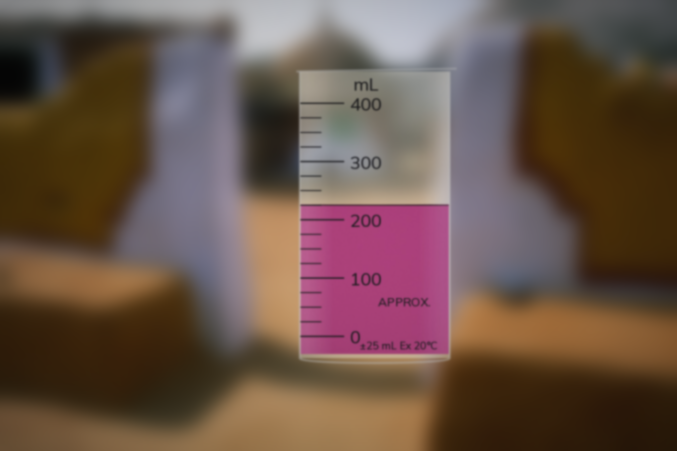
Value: 225 mL
